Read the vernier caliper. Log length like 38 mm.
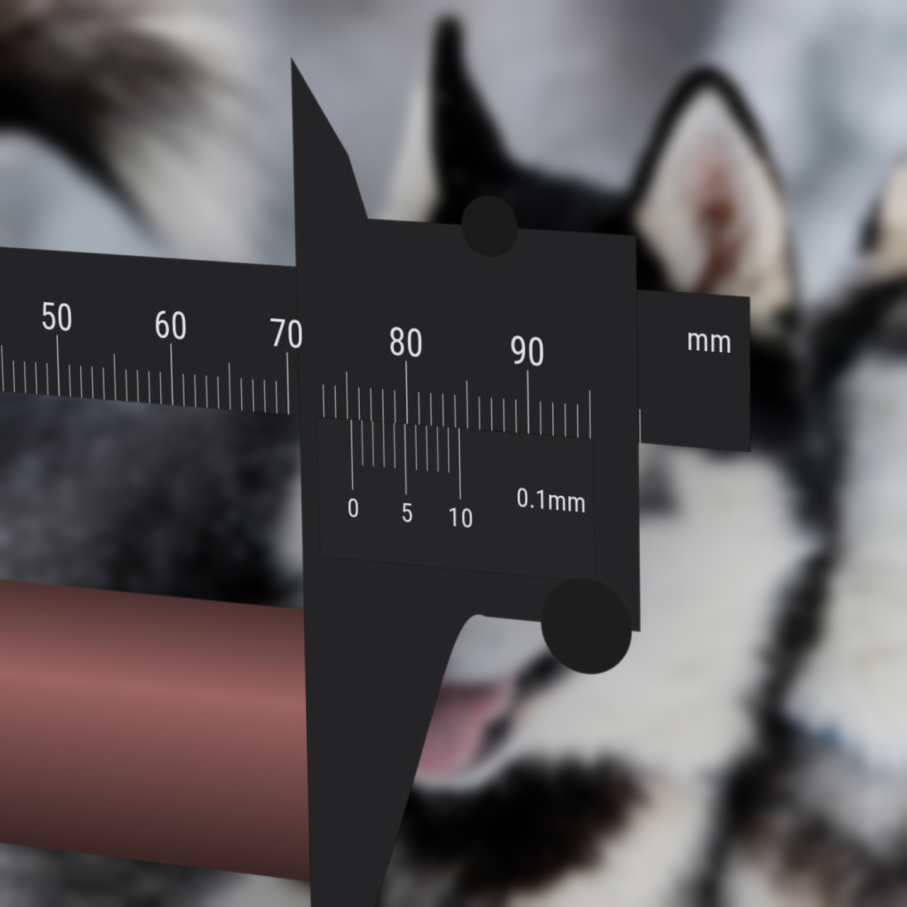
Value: 75.3 mm
